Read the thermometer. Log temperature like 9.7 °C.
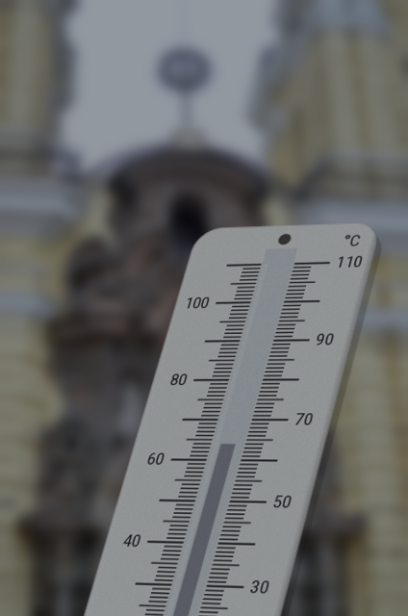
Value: 64 °C
